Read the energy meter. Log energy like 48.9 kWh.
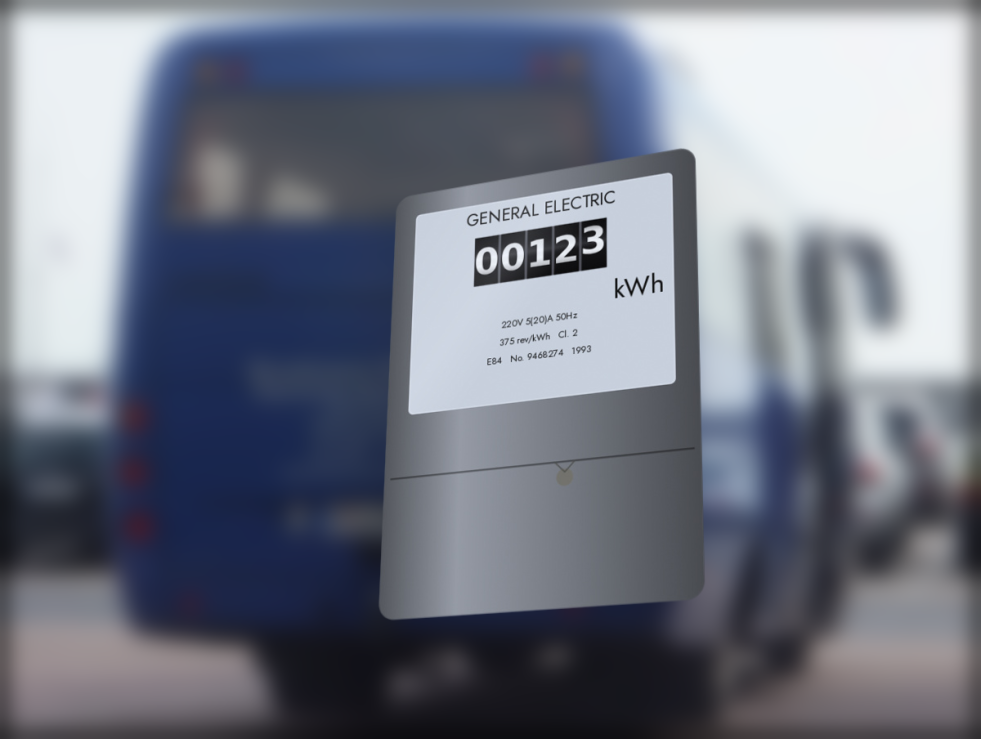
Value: 123 kWh
